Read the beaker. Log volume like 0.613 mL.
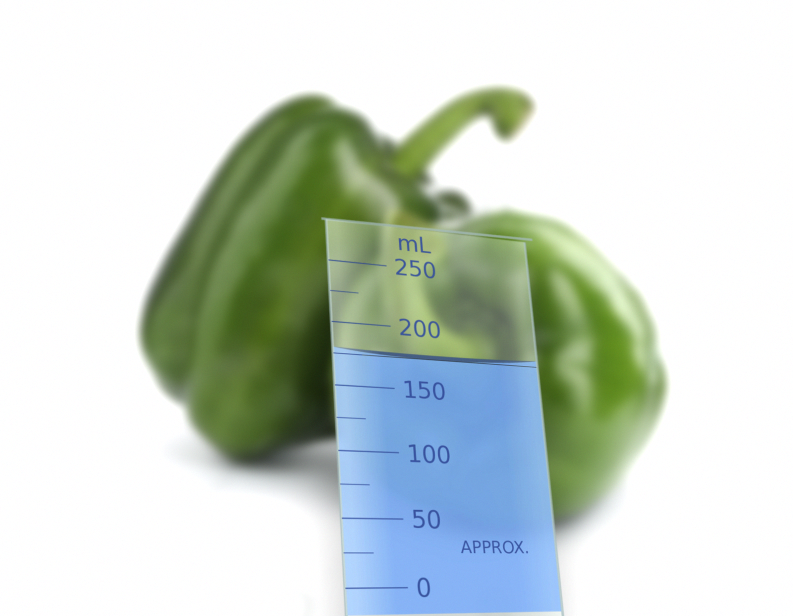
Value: 175 mL
